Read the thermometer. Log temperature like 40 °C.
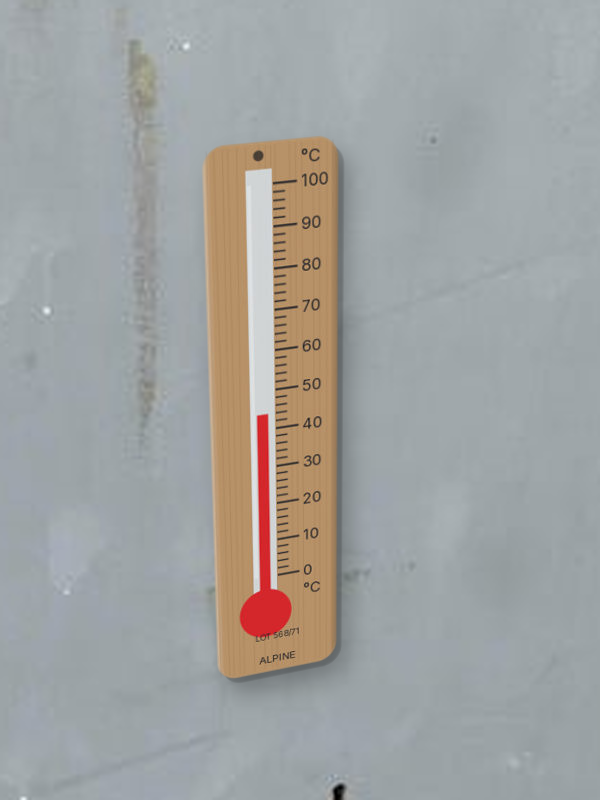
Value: 44 °C
